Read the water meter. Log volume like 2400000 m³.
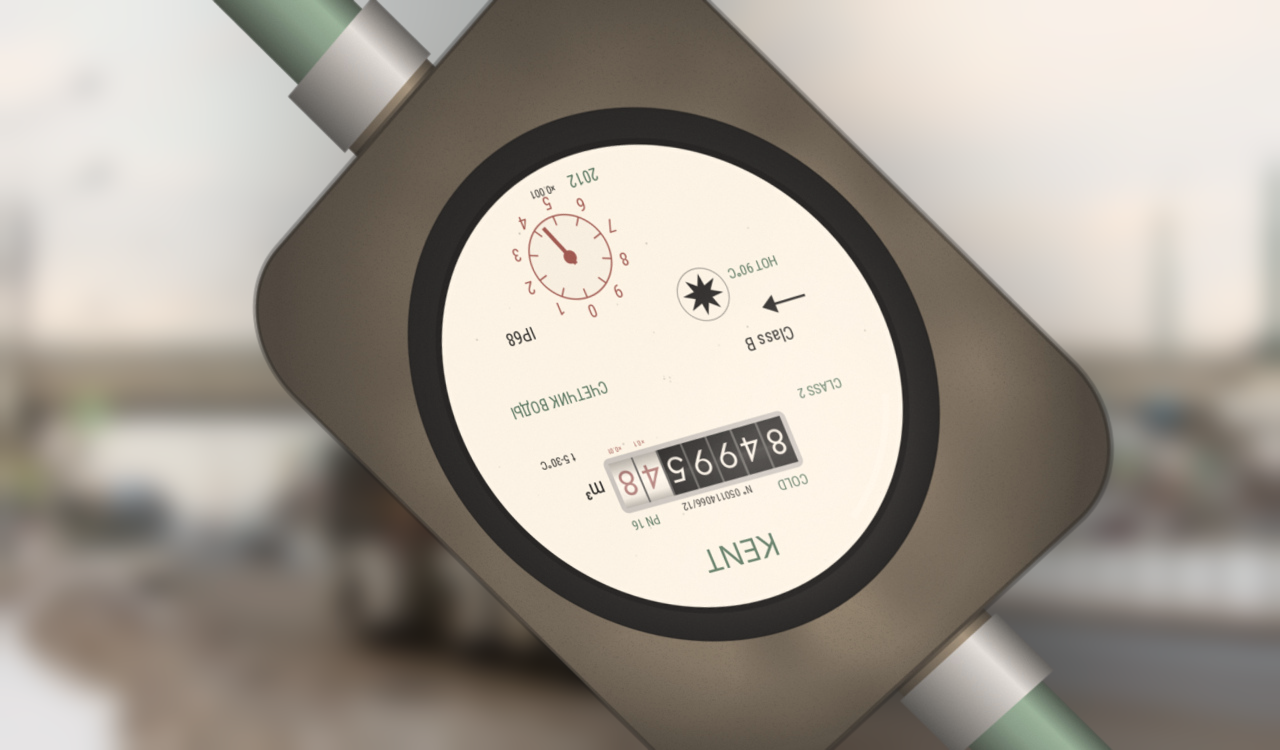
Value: 84995.484 m³
